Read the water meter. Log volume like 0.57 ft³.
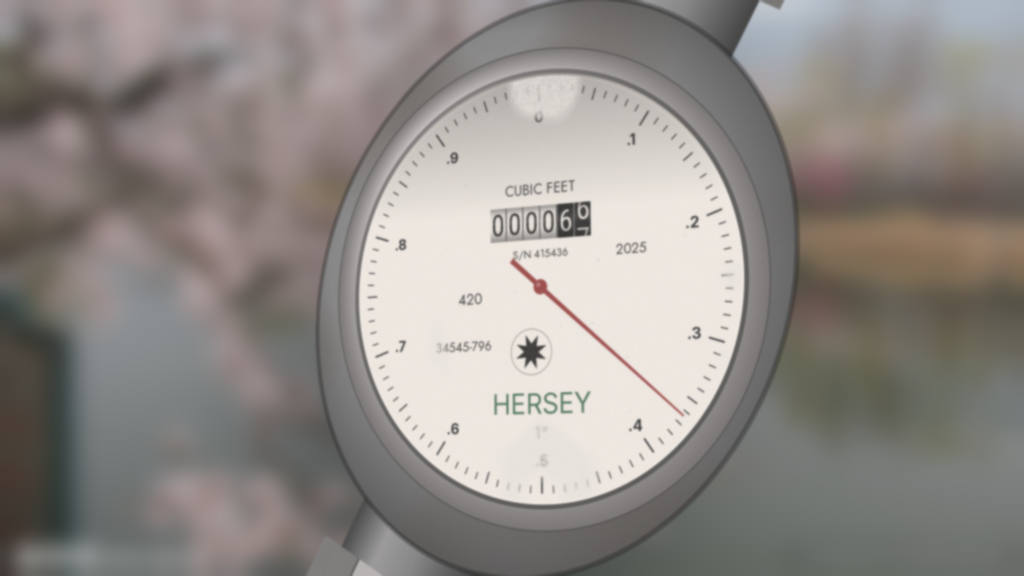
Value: 66.36 ft³
